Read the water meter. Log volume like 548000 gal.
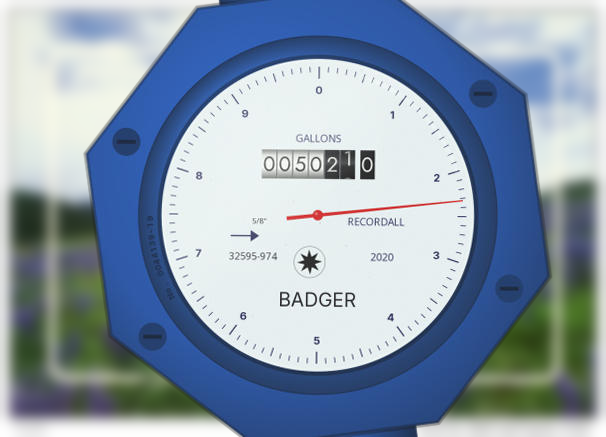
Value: 50212.3 gal
